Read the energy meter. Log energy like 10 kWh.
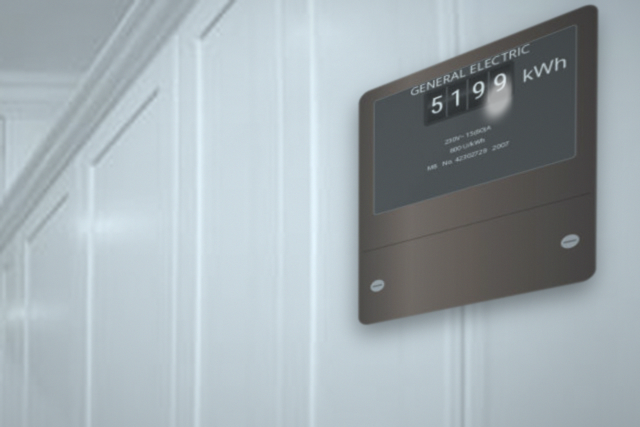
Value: 5199 kWh
